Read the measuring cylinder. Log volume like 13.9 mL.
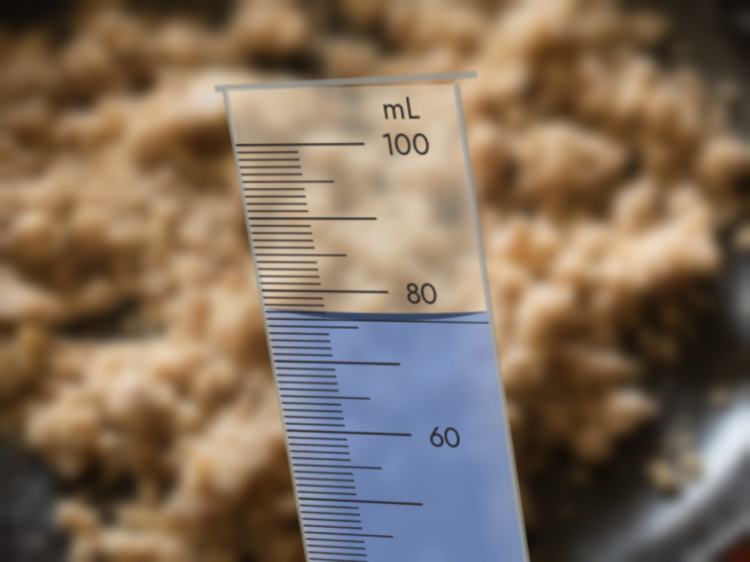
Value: 76 mL
